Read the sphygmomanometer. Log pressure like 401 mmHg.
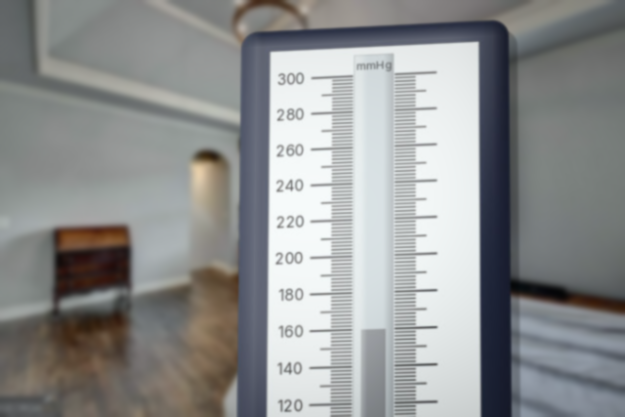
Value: 160 mmHg
